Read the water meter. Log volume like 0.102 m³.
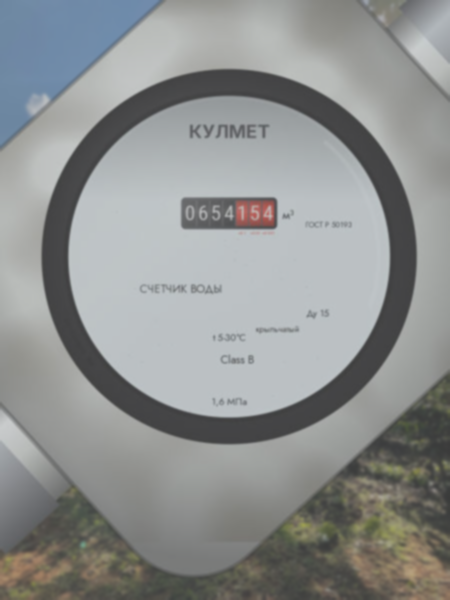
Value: 654.154 m³
